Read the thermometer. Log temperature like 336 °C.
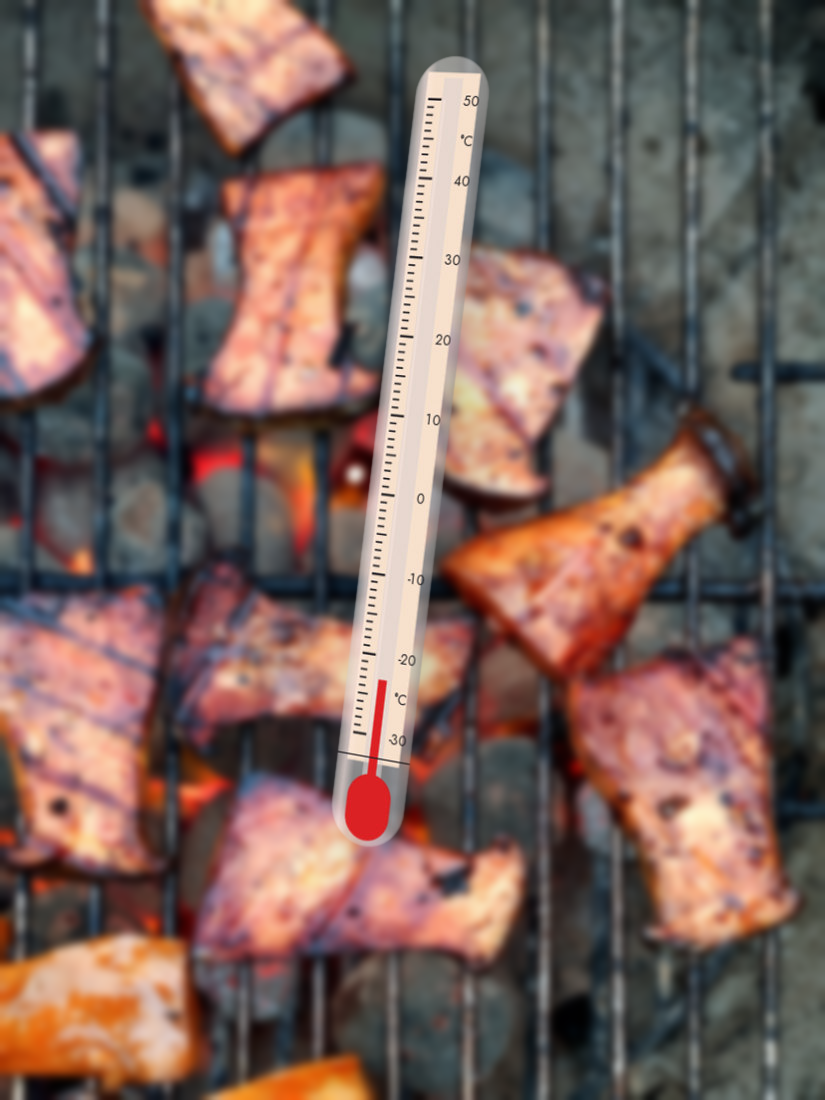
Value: -23 °C
